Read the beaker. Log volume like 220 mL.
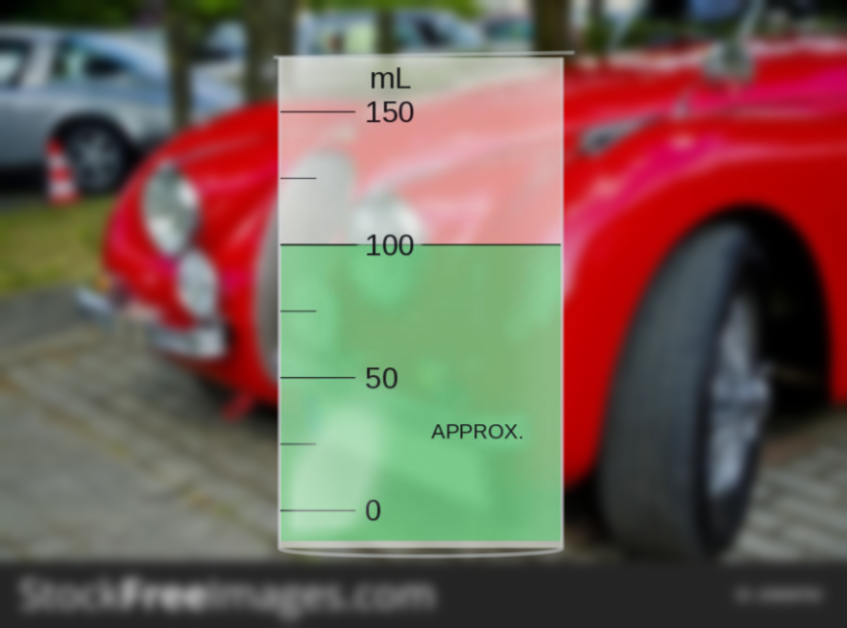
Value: 100 mL
